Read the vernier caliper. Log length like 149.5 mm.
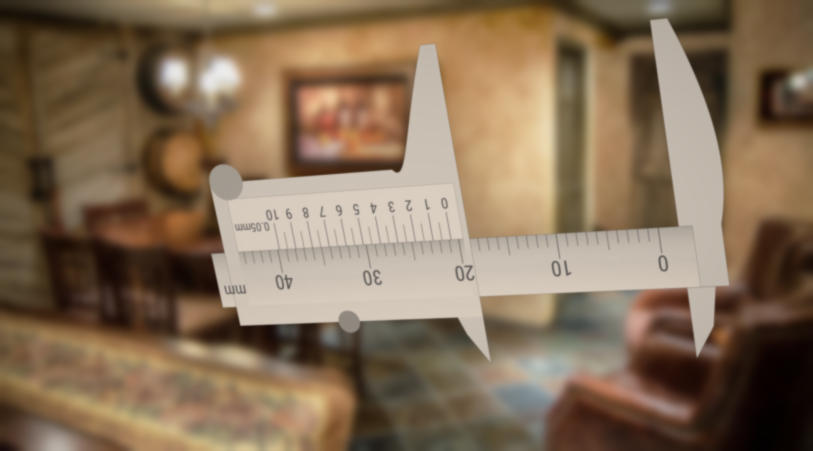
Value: 20.8 mm
